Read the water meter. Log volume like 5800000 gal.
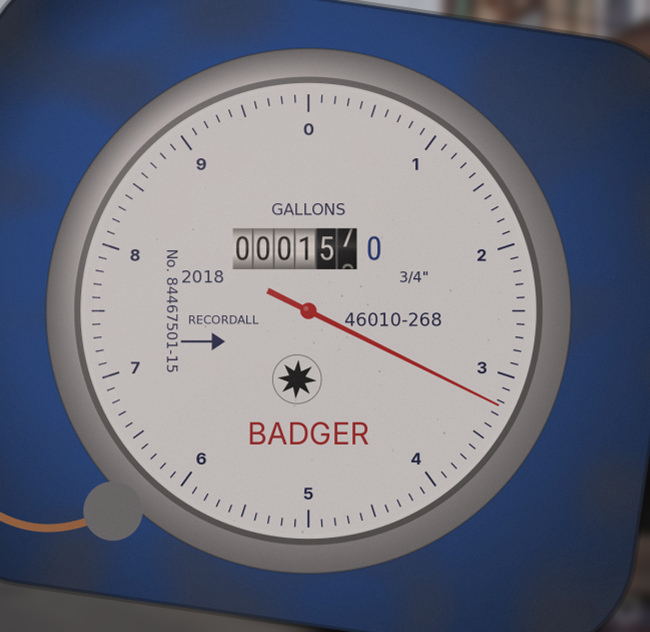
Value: 1573.2 gal
